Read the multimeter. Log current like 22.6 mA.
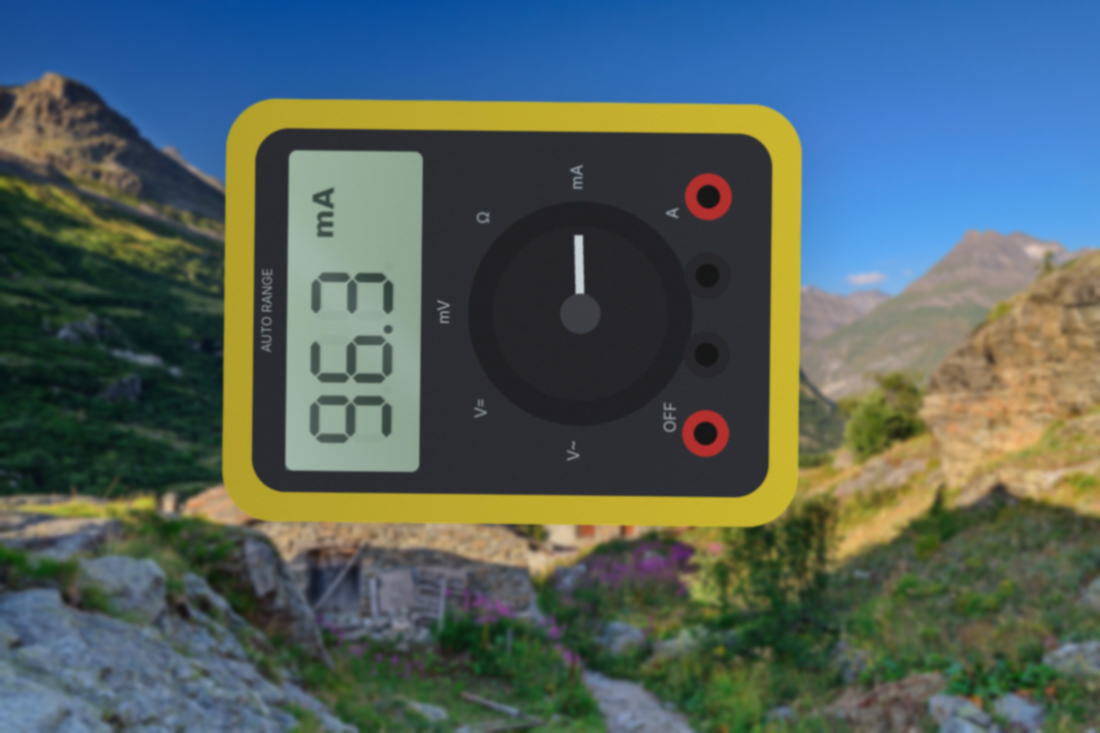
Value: 96.3 mA
